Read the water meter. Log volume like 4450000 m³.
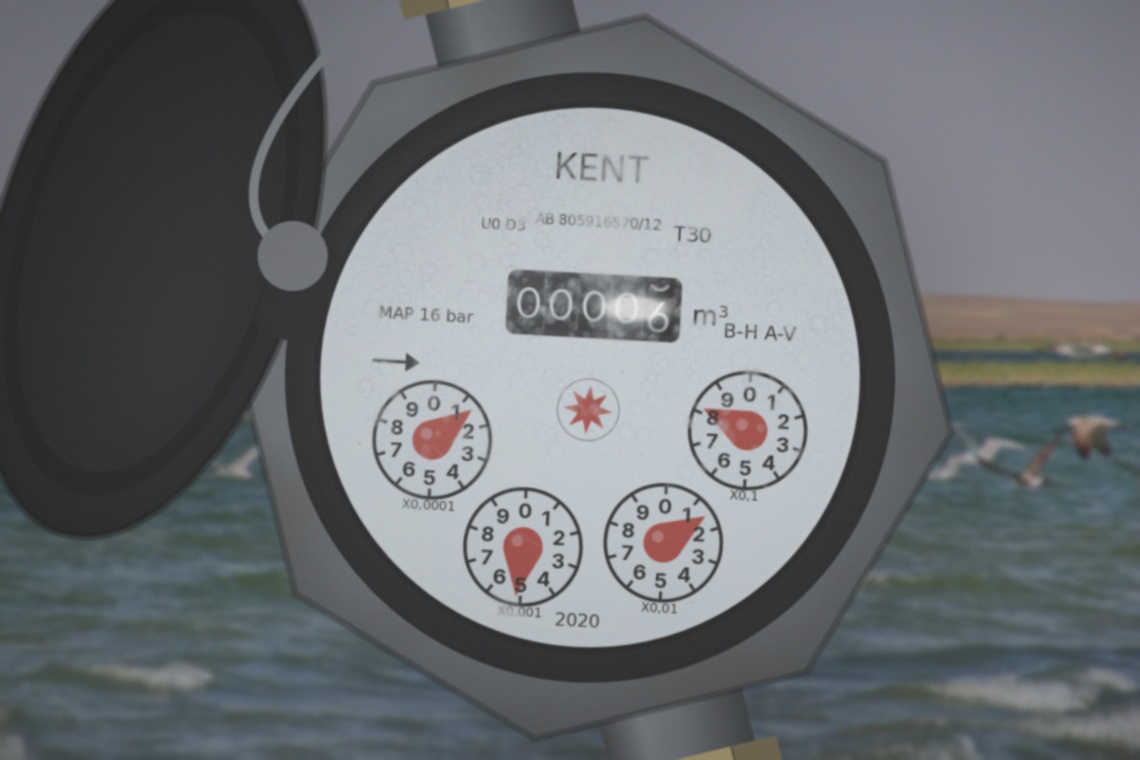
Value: 5.8151 m³
